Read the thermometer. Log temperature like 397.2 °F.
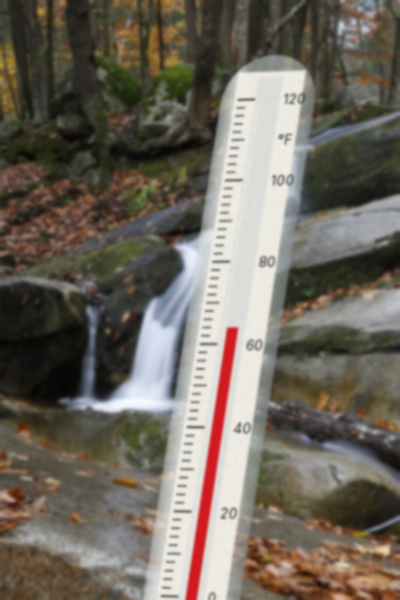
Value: 64 °F
